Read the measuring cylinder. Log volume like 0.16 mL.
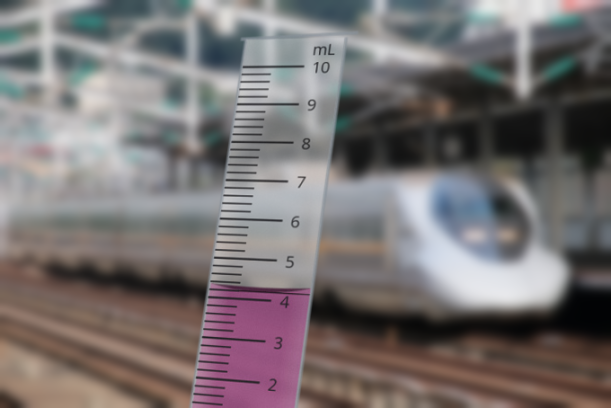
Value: 4.2 mL
